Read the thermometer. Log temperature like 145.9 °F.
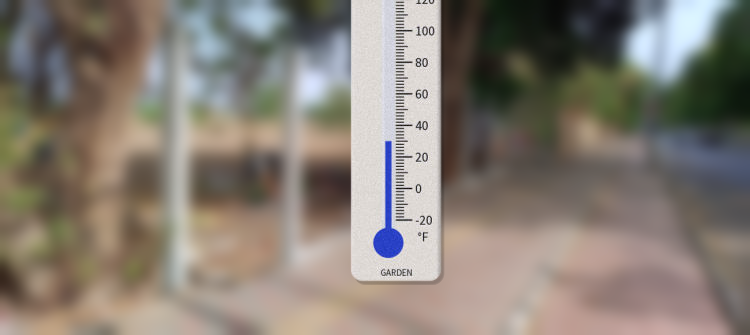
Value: 30 °F
